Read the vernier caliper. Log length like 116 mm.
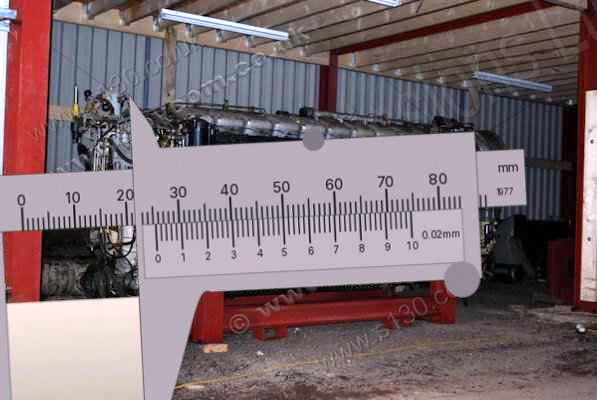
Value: 25.5 mm
